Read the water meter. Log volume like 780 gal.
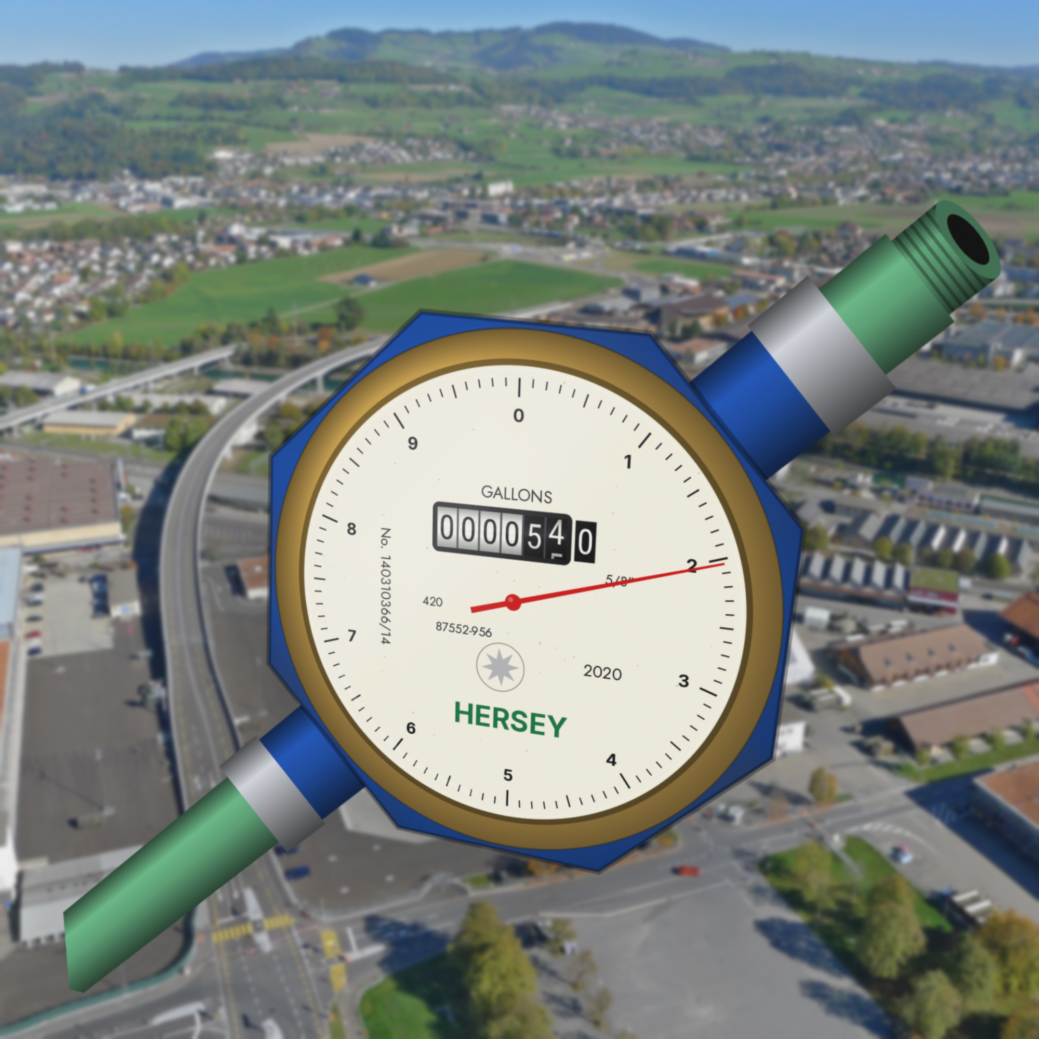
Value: 542.0 gal
